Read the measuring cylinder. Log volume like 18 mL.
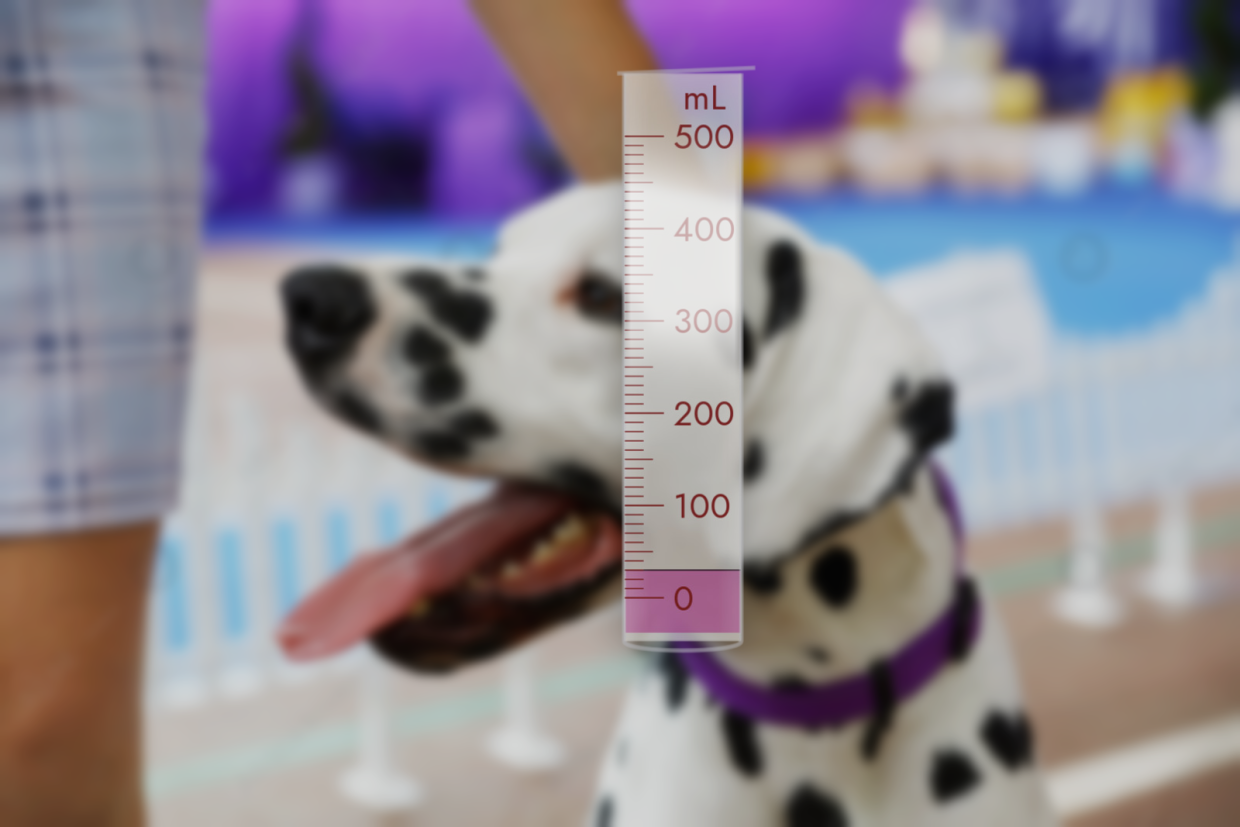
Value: 30 mL
